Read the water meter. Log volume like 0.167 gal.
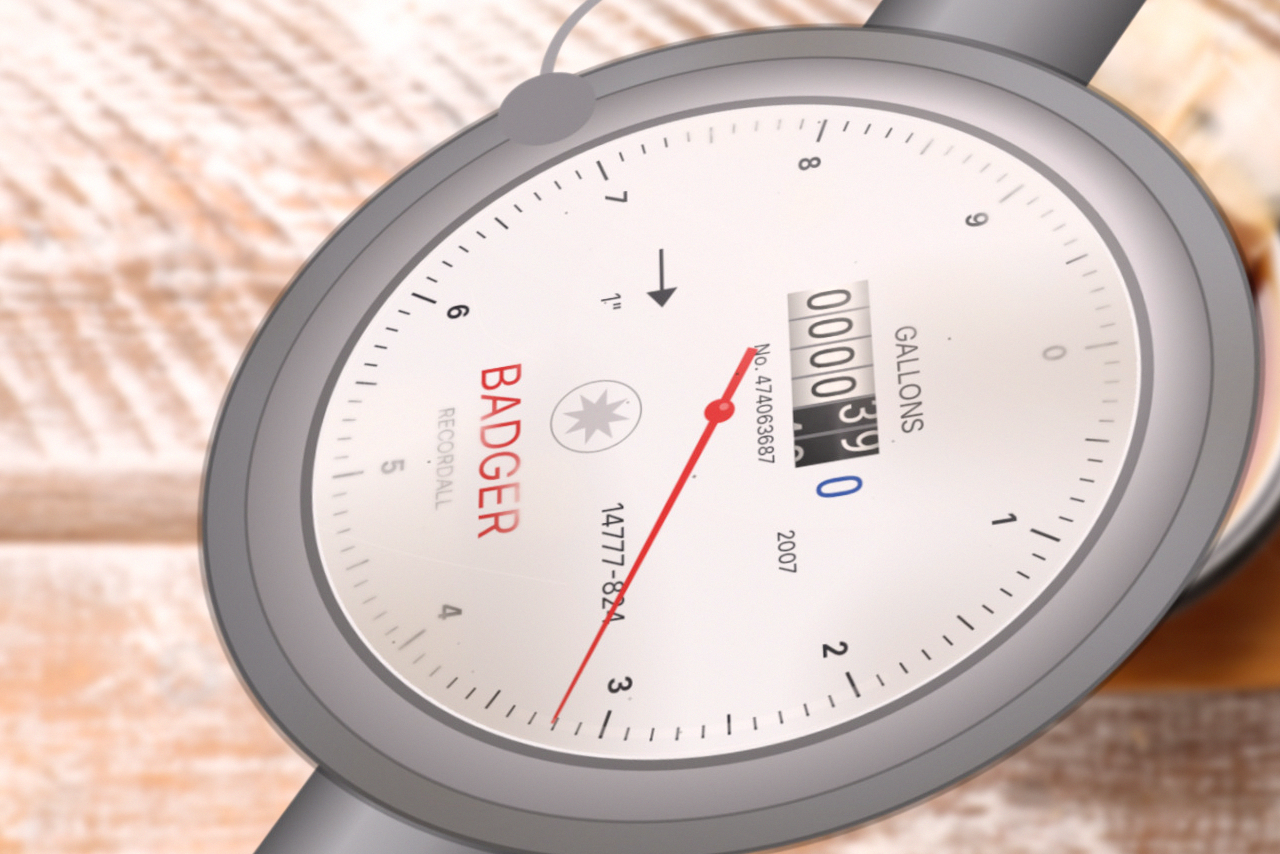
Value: 393.2 gal
